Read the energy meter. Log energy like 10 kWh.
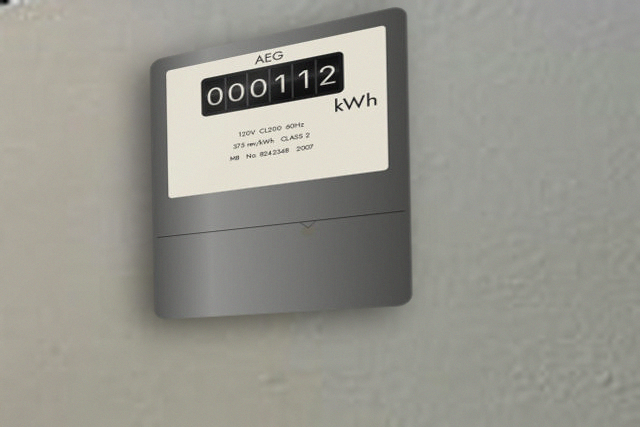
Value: 112 kWh
